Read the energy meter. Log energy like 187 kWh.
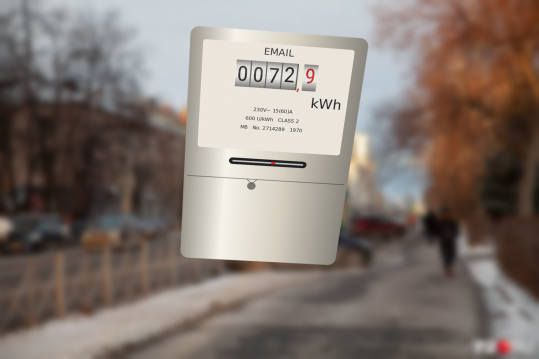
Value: 72.9 kWh
